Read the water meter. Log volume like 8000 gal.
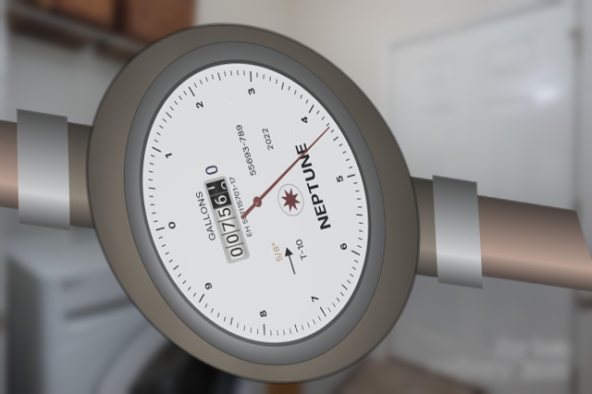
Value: 75614.3 gal
